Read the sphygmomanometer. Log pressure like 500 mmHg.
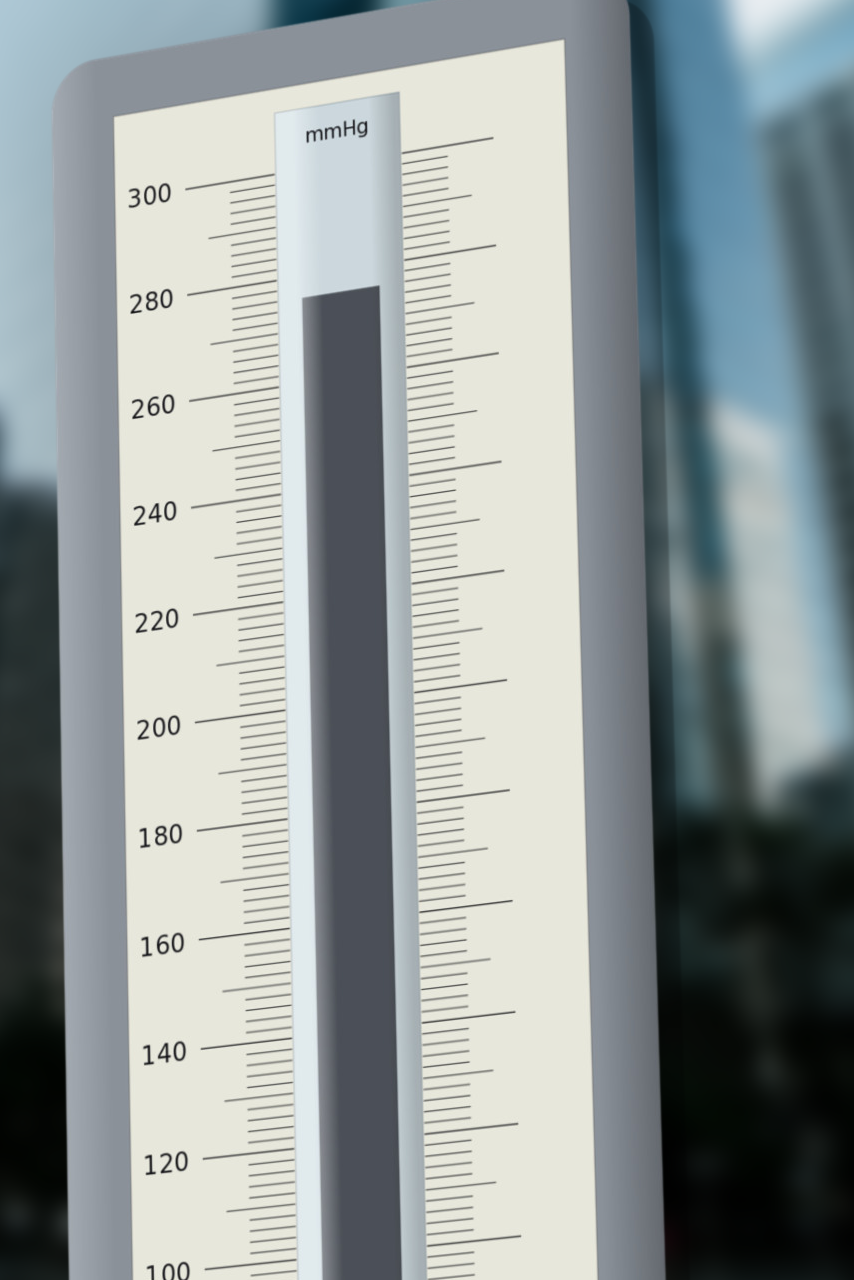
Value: 276 mmHg
